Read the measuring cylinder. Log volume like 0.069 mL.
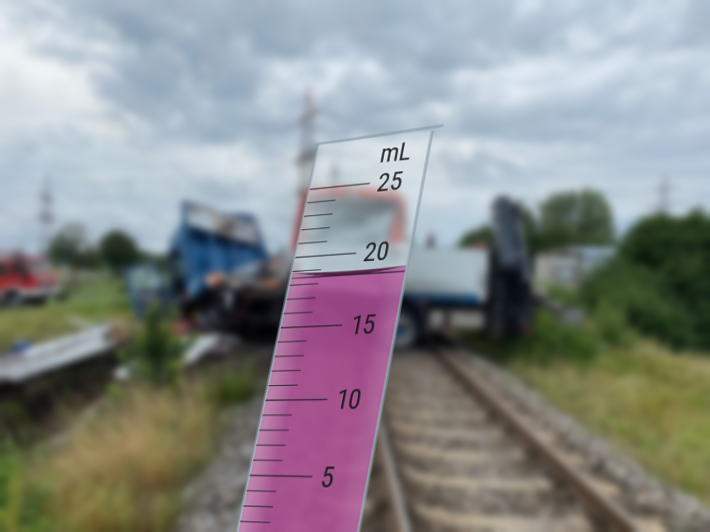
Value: 18.5 mL
